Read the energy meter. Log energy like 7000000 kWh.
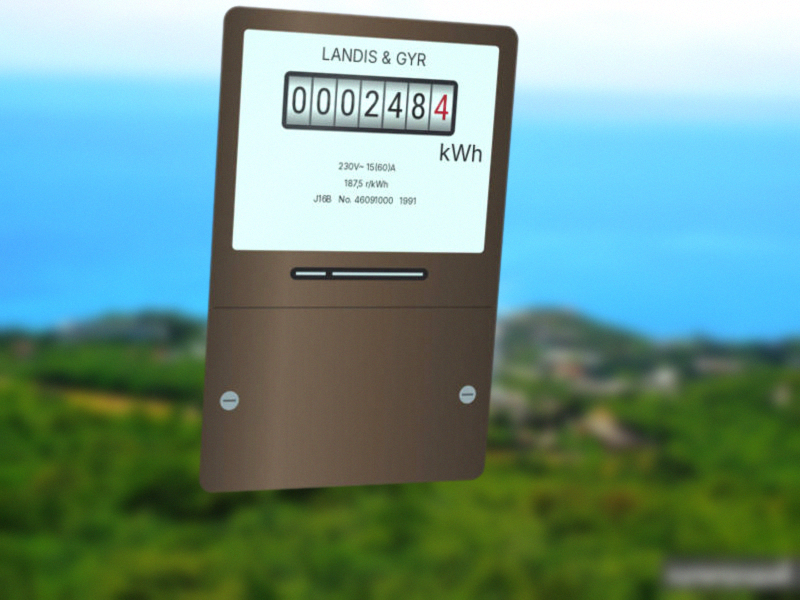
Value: 248.4 kWh
